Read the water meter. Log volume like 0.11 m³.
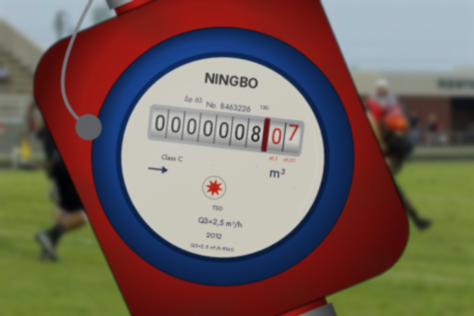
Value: 8.07 m³
